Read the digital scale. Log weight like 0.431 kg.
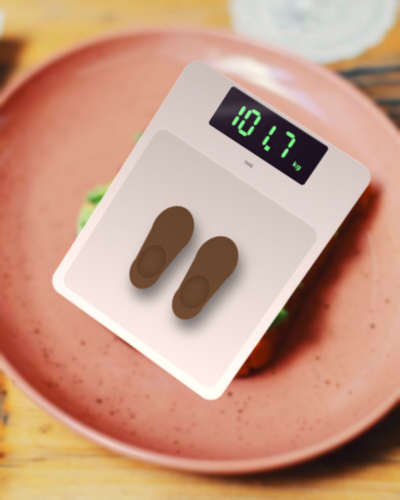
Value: 101.7 kg
